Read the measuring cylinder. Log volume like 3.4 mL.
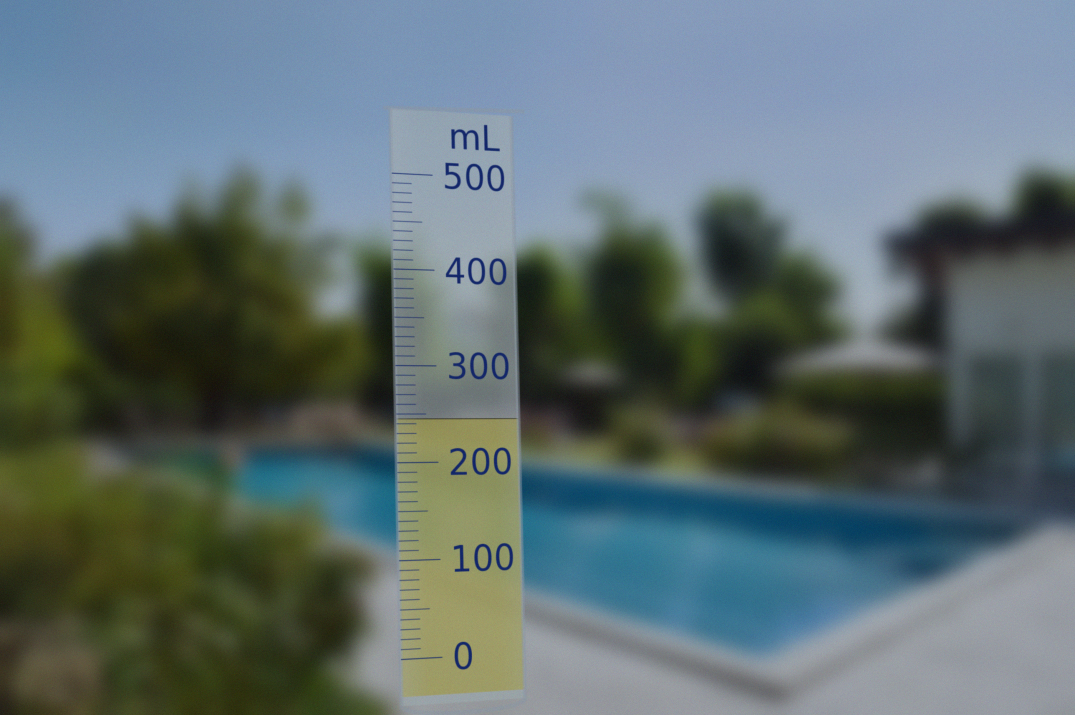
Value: 245 mL
